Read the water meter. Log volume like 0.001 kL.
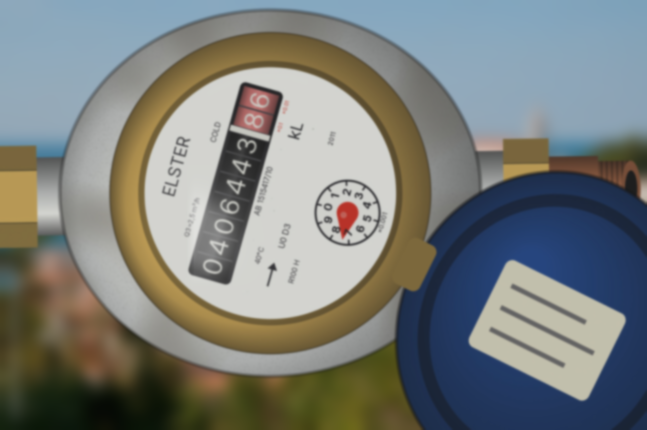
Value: 406443.867 kL
